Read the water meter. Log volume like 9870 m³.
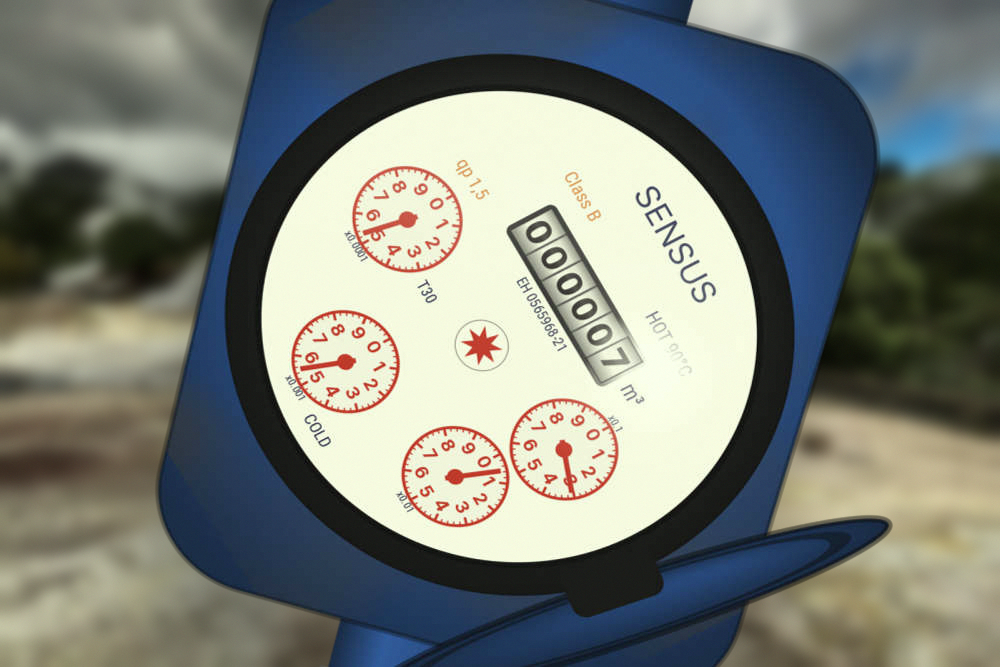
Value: 7.3055 m³
